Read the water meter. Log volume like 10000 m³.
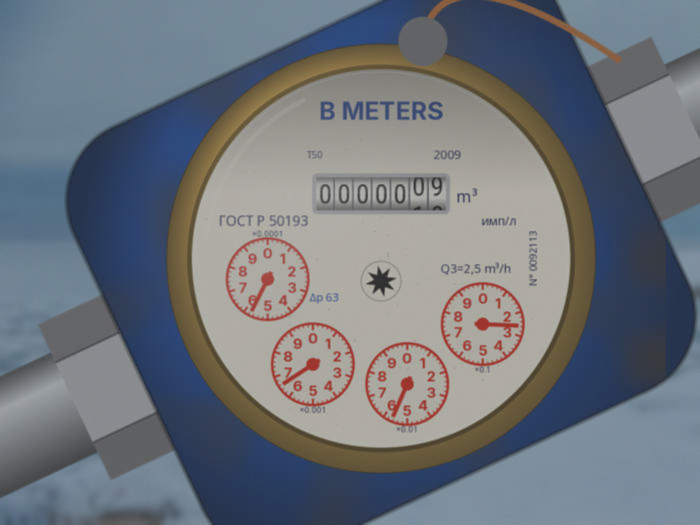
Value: 9.2565 m³
